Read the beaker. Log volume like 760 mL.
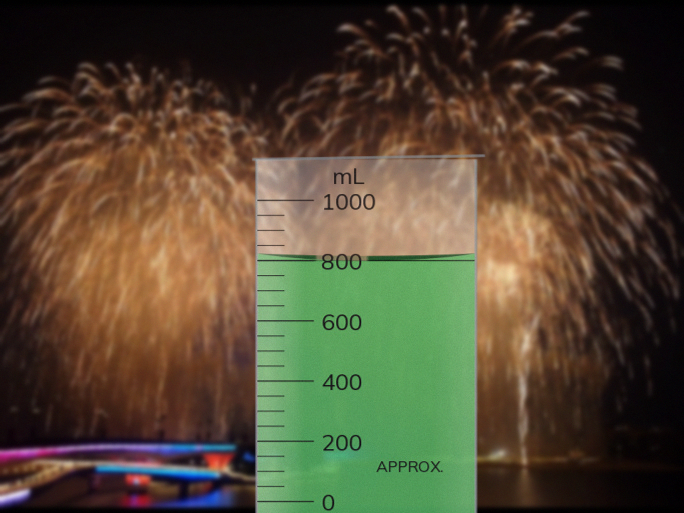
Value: 800 mL
